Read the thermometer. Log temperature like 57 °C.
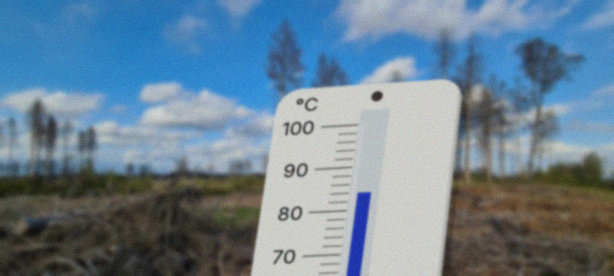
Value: 84 °C
